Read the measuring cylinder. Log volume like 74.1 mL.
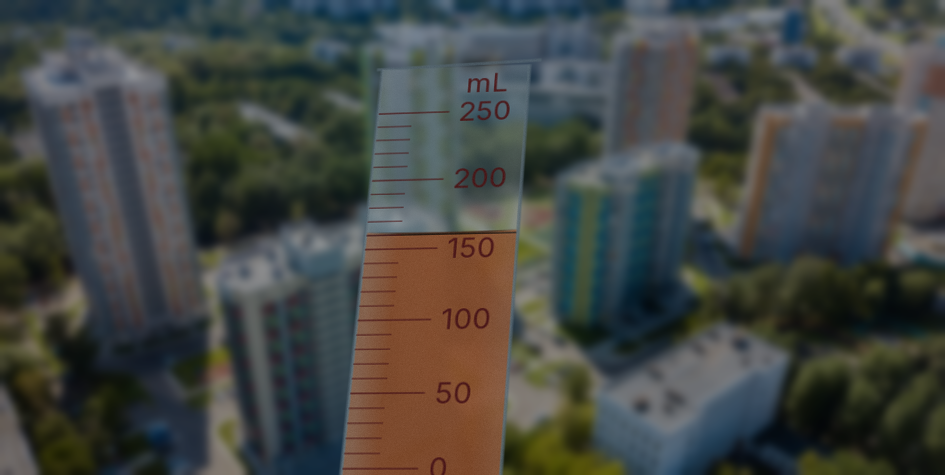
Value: 160 mL
